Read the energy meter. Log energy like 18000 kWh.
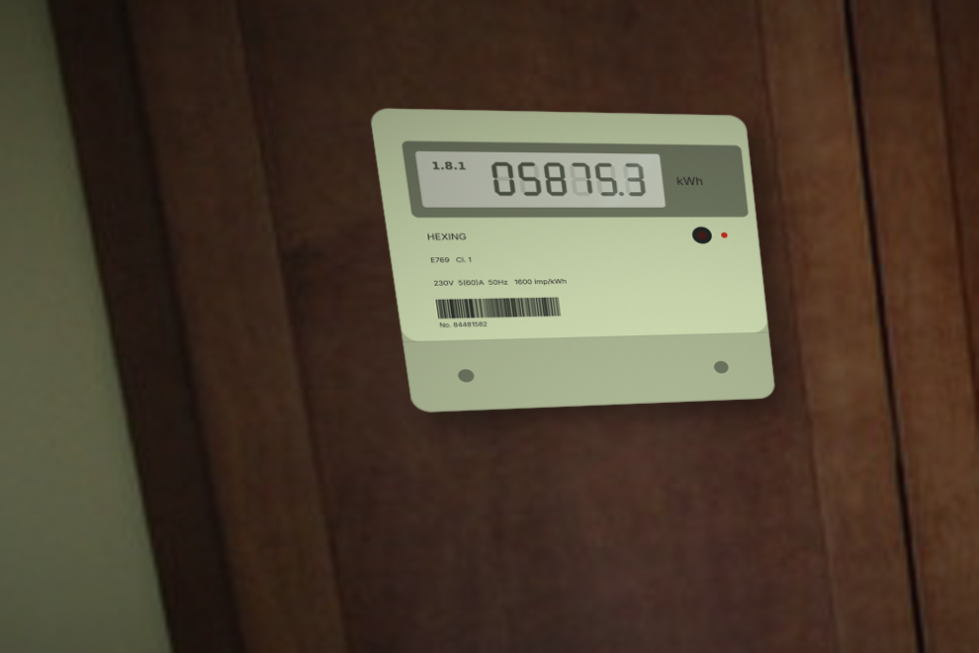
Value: 5875.3 kWh
